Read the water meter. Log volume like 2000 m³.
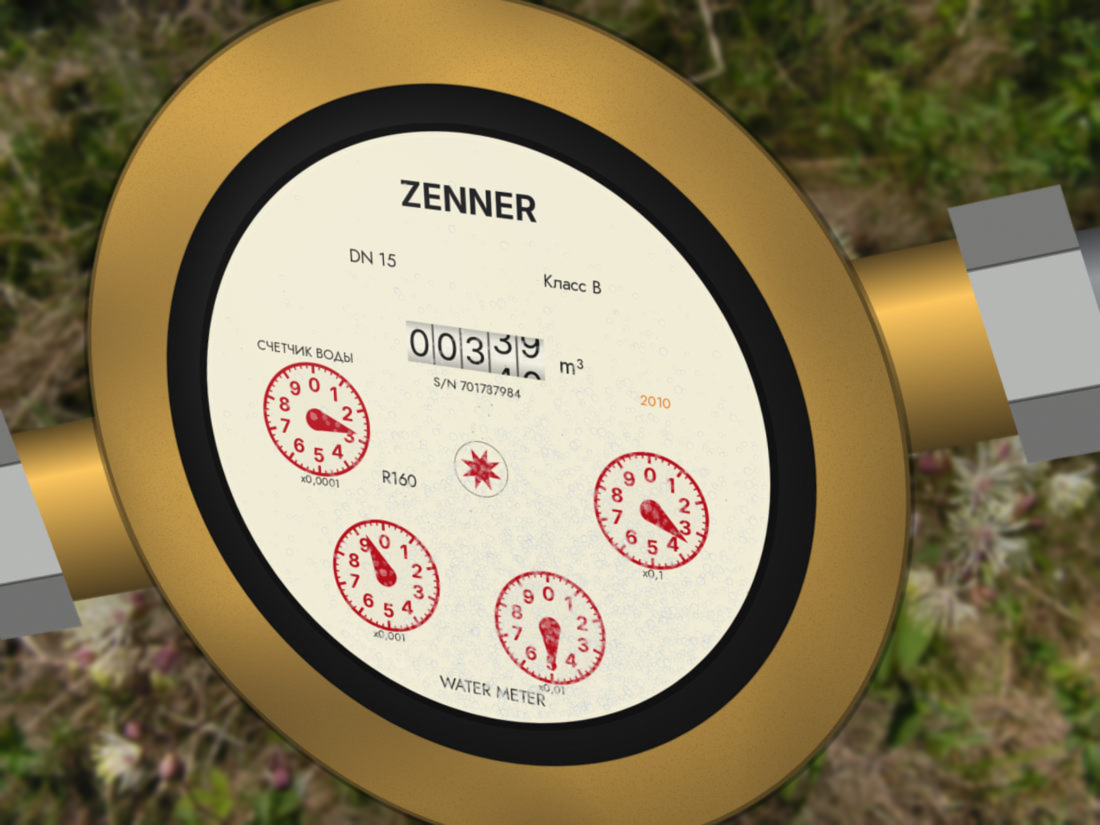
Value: 339.3492 m³
